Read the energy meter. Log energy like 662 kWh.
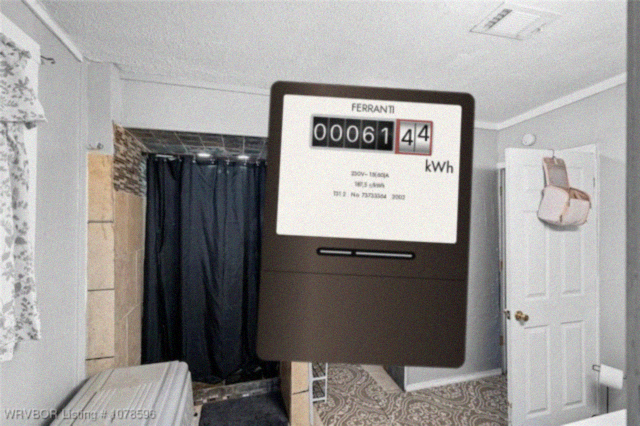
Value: 61.44 kWh
